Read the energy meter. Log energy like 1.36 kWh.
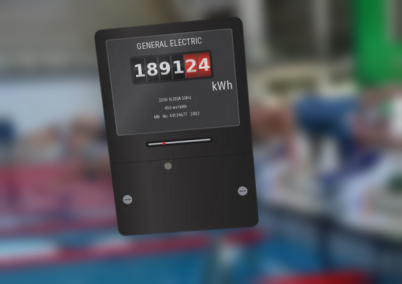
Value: 1891.24 kWh
